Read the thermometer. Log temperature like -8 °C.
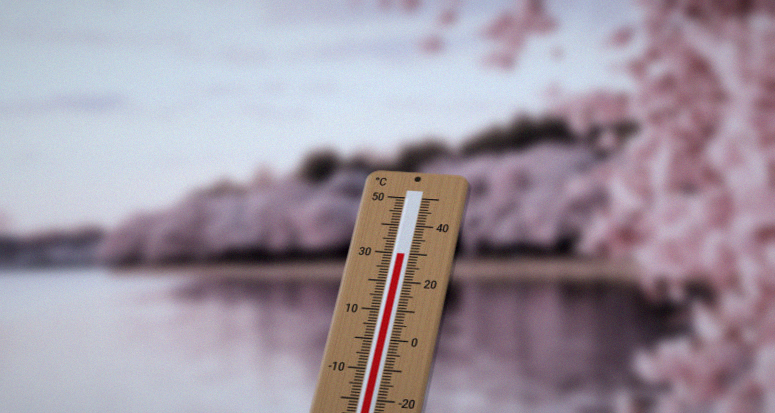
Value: 30 °C
